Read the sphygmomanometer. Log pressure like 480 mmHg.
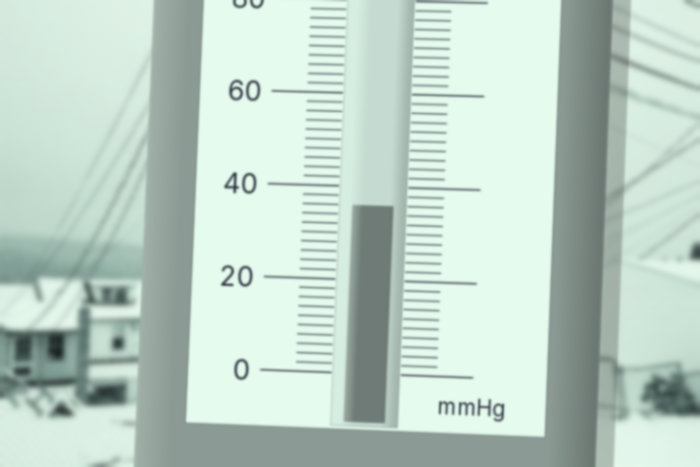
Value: 36 mmHg
